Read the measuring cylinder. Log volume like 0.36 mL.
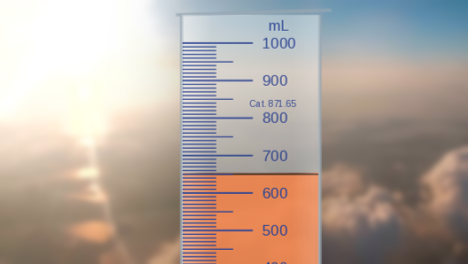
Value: 650 mL
